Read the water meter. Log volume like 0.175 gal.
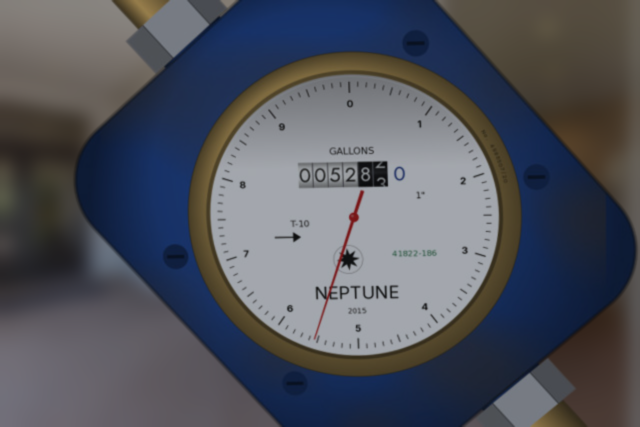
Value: 52825.5 gal
